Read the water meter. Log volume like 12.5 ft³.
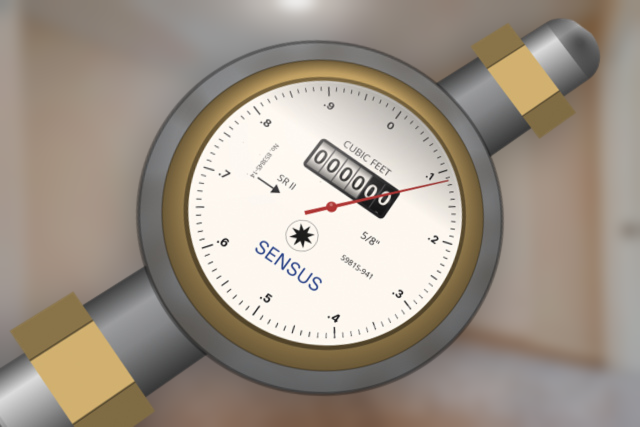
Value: 0.11 ft³
